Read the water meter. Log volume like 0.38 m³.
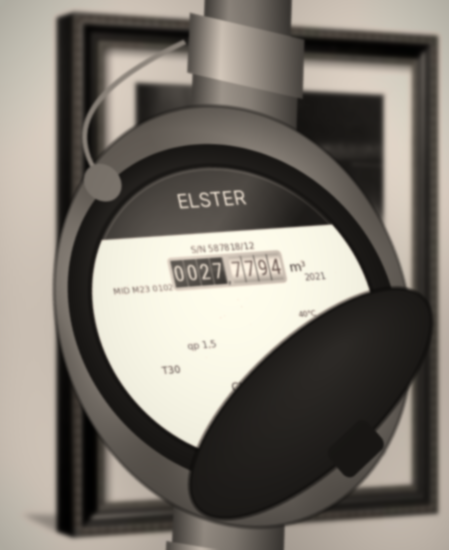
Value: 27.7794 m³
